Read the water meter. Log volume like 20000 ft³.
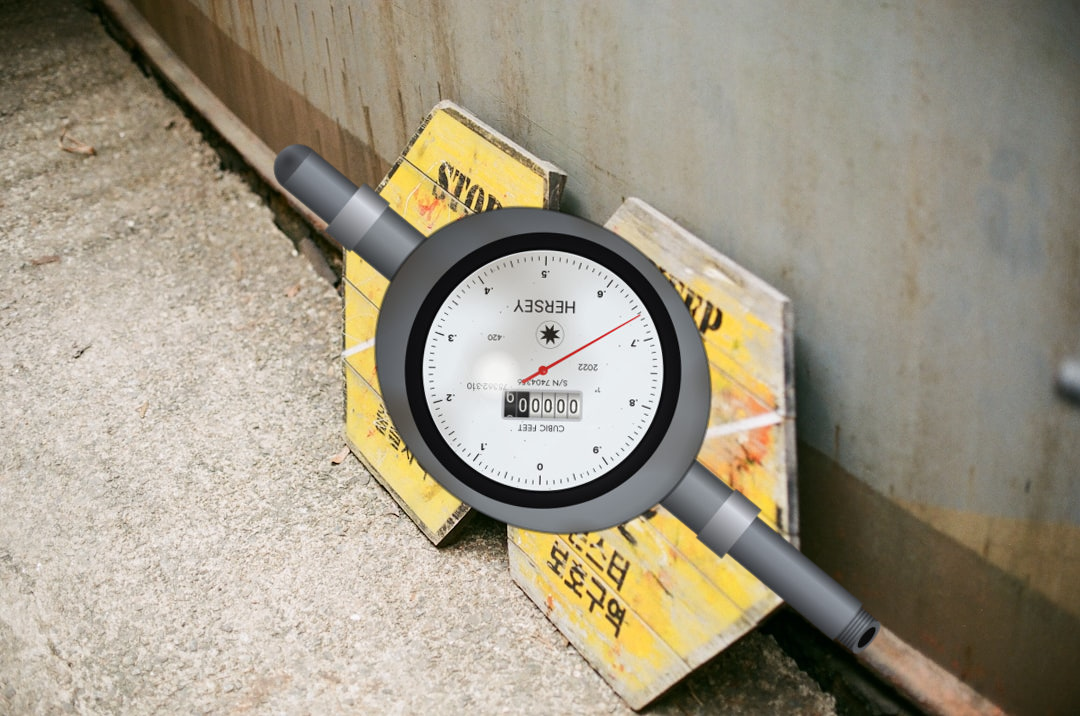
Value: 8.66 ft³
